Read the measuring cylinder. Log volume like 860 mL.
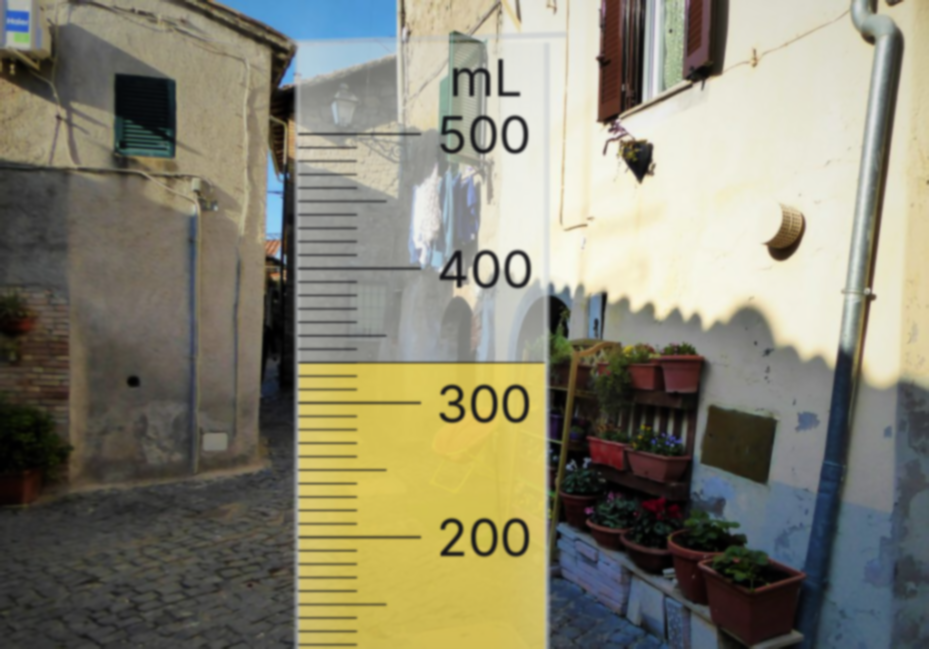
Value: 330 mL
